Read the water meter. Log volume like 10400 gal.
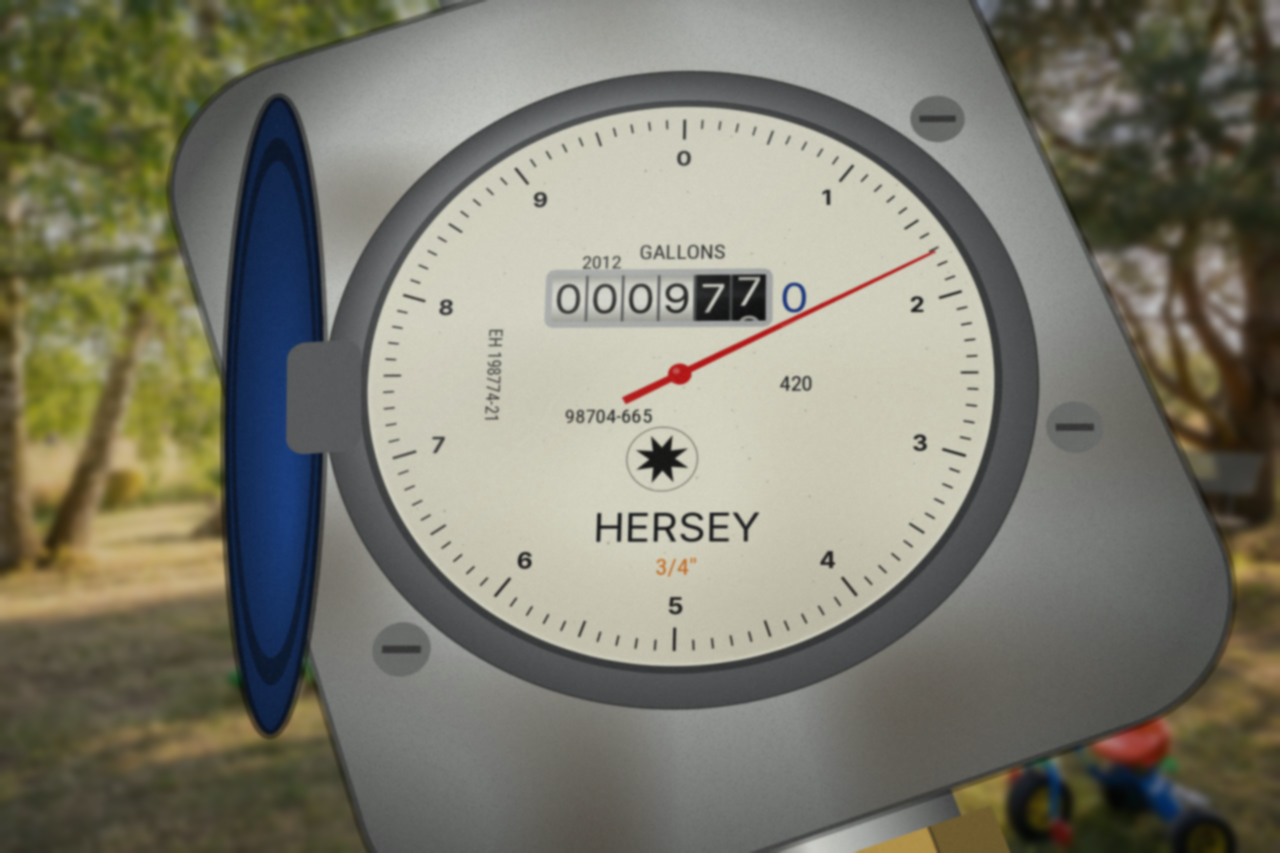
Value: 9771.7 gal
